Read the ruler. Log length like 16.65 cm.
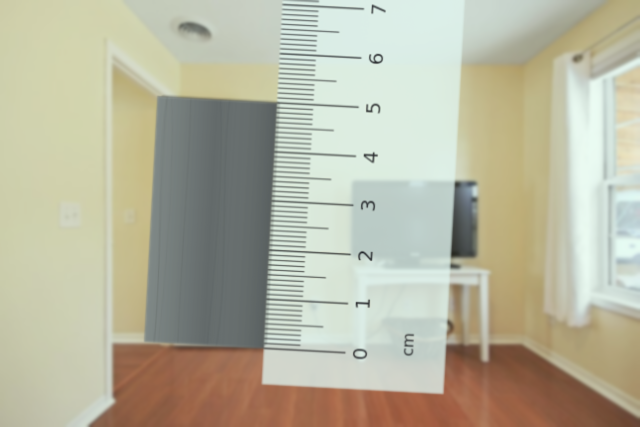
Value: 5 cm
